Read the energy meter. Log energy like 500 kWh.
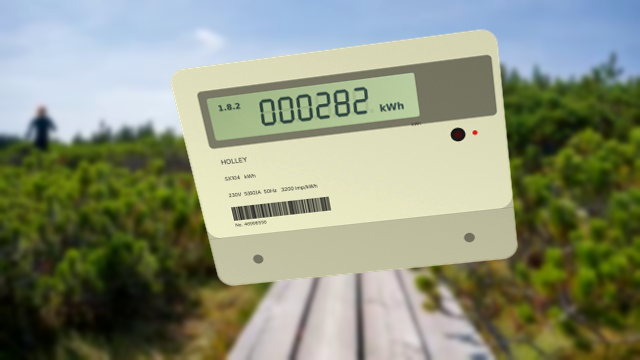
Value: 282 kWh
